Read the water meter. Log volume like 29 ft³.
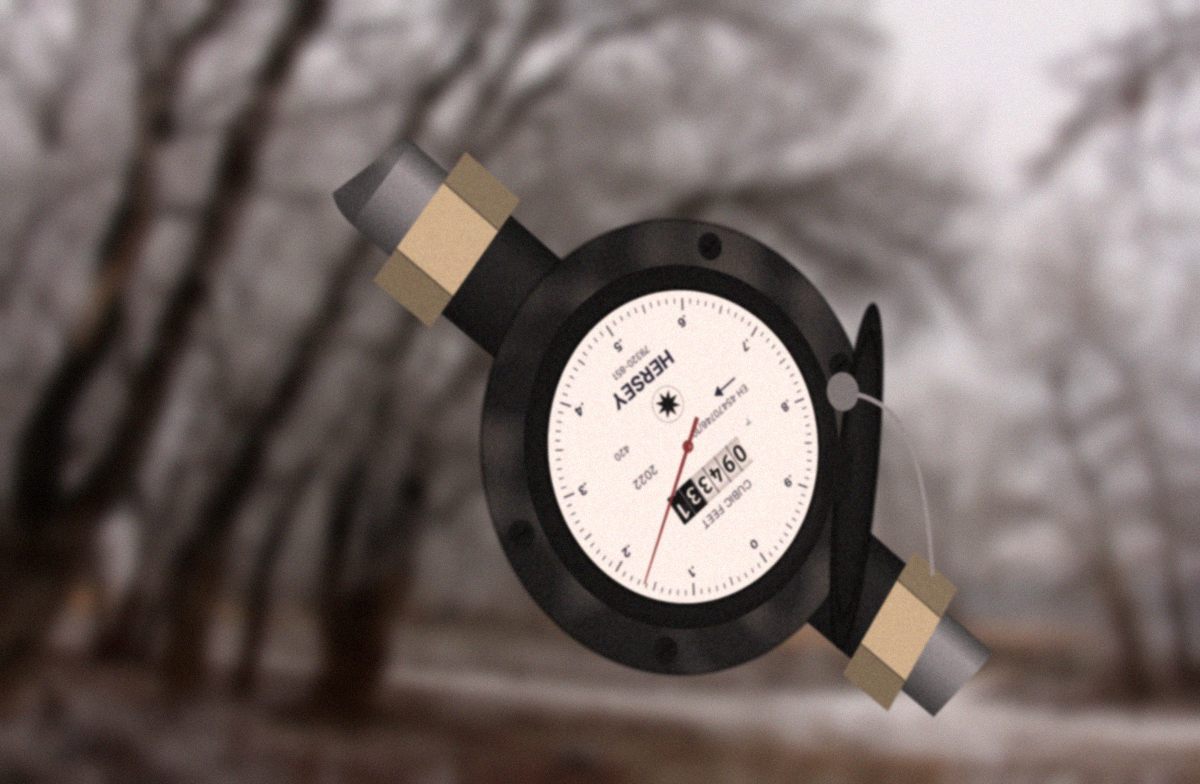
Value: 94331.16 ft³
